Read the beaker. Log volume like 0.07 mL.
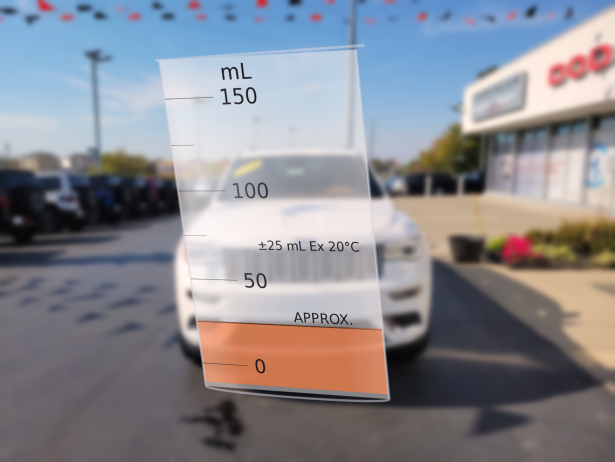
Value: 25 mL
